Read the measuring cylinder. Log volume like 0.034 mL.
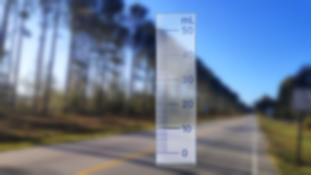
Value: 10 mL
